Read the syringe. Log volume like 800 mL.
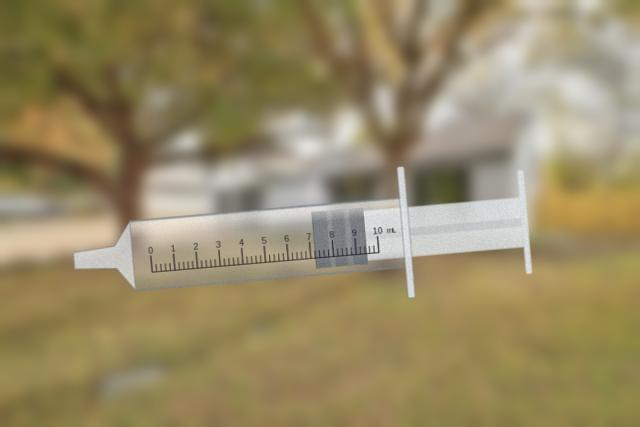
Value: 7.2 mL
